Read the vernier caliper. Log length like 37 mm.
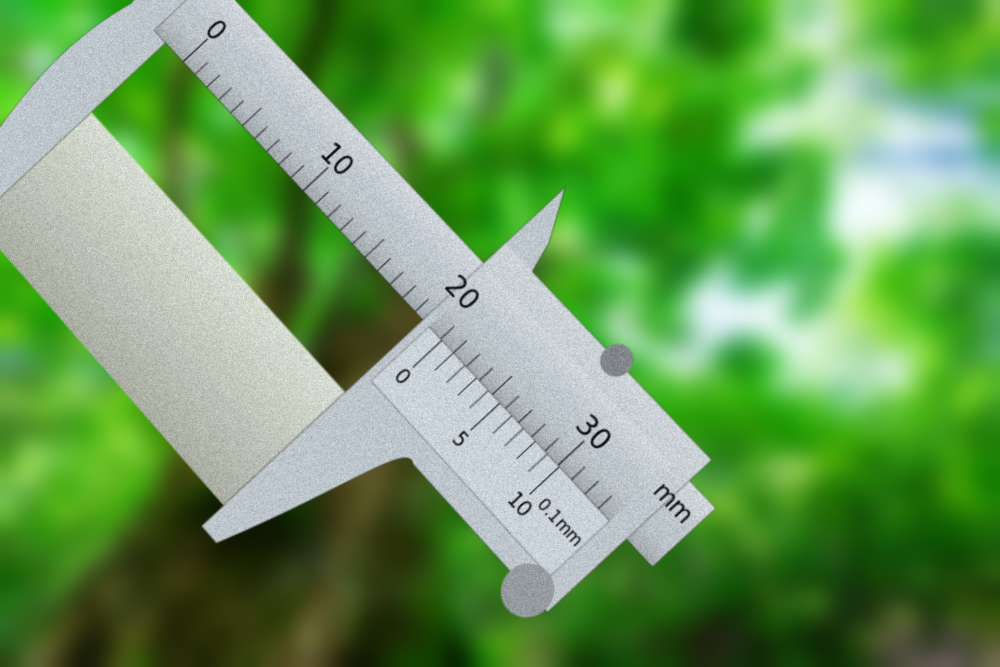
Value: 21.1 mm
